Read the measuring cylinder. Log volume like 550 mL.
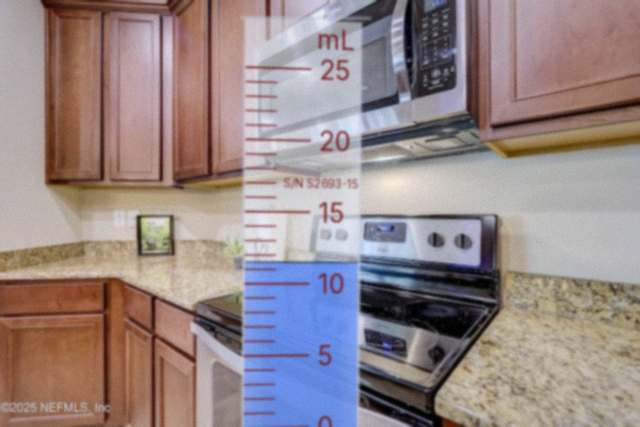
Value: 11.5 mL
